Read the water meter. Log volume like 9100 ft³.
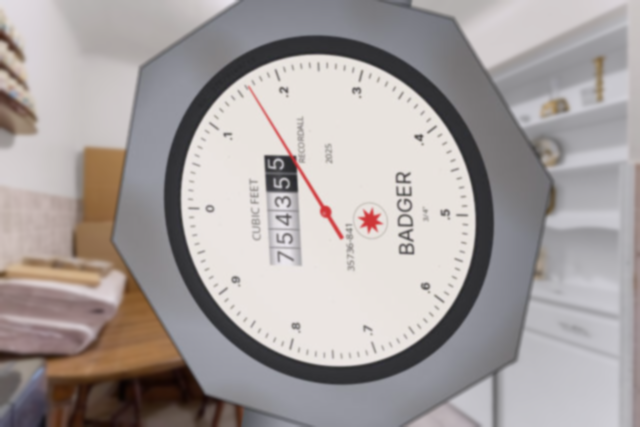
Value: 754355.16 ft³
